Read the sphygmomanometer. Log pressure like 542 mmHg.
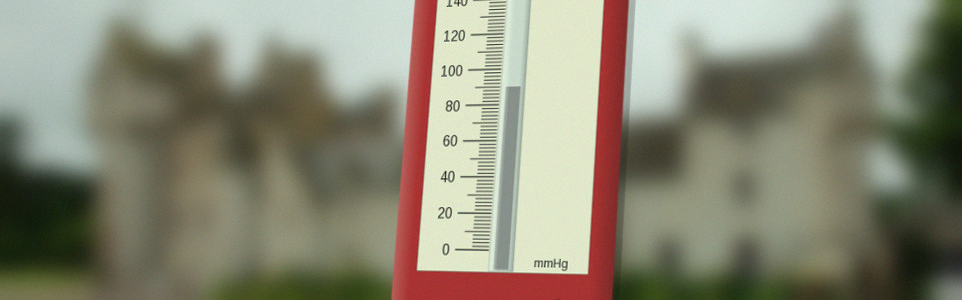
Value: 90 mmHg
